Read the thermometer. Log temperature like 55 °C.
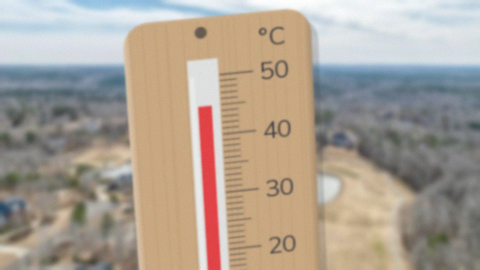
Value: 45 °C
